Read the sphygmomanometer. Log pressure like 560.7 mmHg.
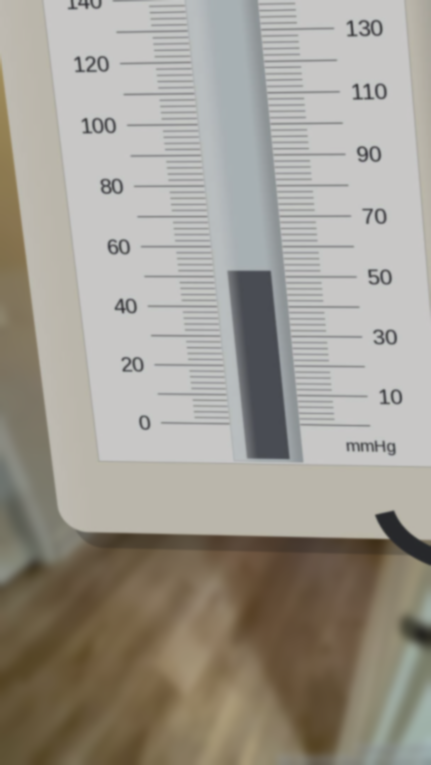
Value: 52 mmHg
